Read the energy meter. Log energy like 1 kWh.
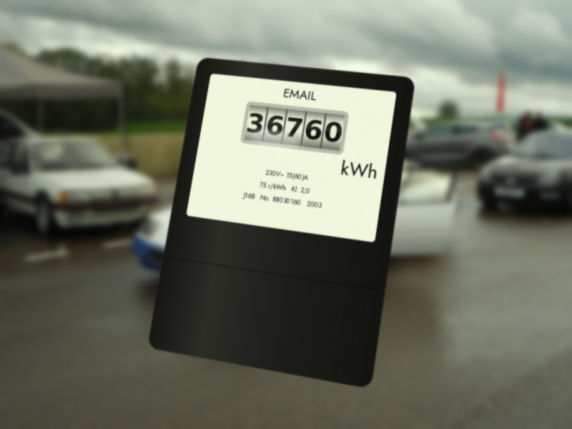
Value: 36760 kWh
